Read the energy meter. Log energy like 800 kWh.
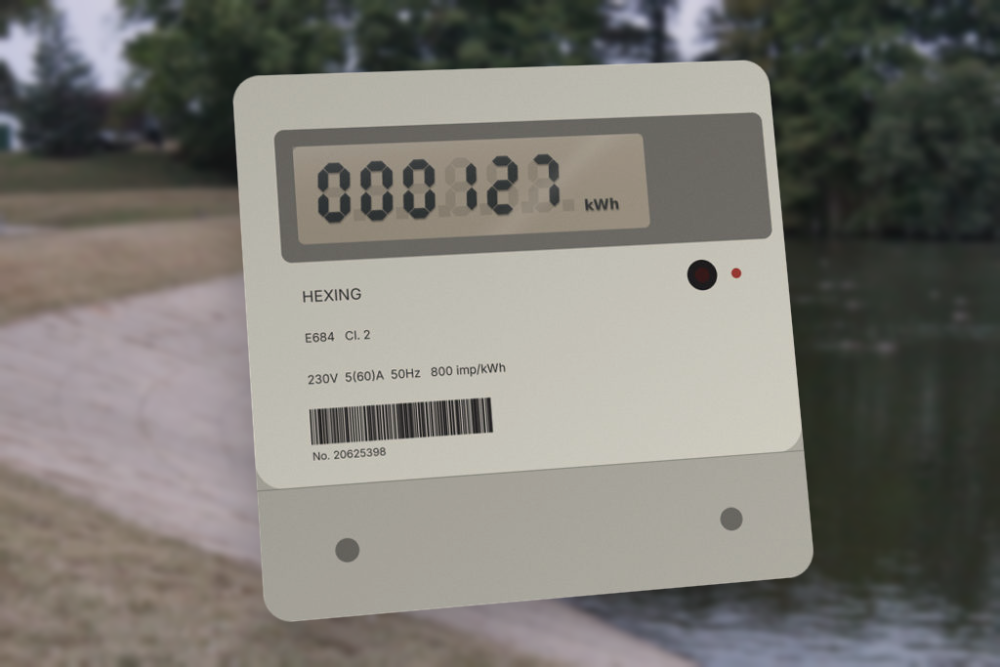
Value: 127 kWh
